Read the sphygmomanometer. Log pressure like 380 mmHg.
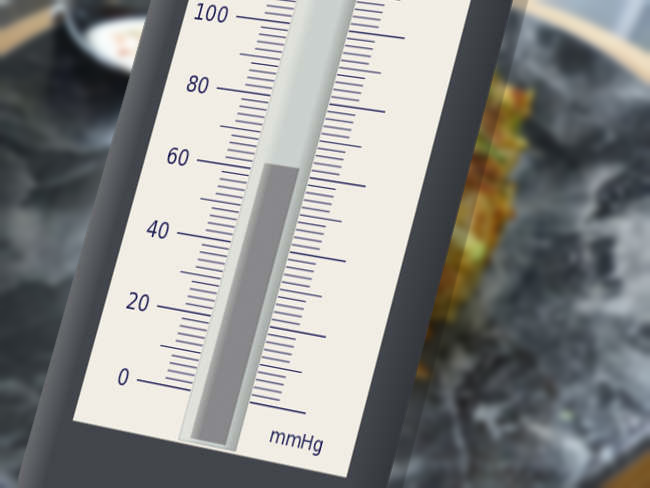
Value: 62 mmHg
